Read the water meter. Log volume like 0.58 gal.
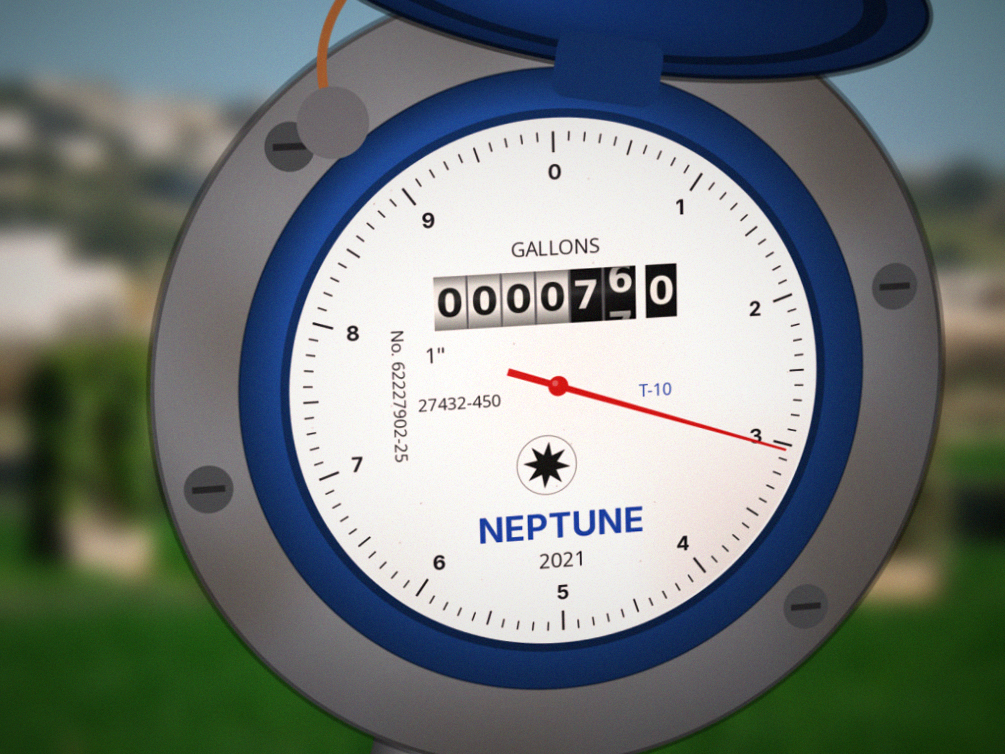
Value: 763.0 gal
